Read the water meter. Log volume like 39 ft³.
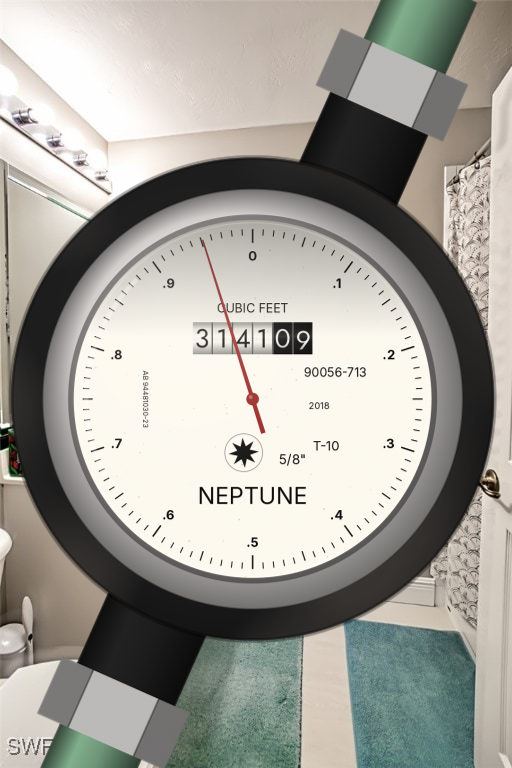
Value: 314108.95 ft³
